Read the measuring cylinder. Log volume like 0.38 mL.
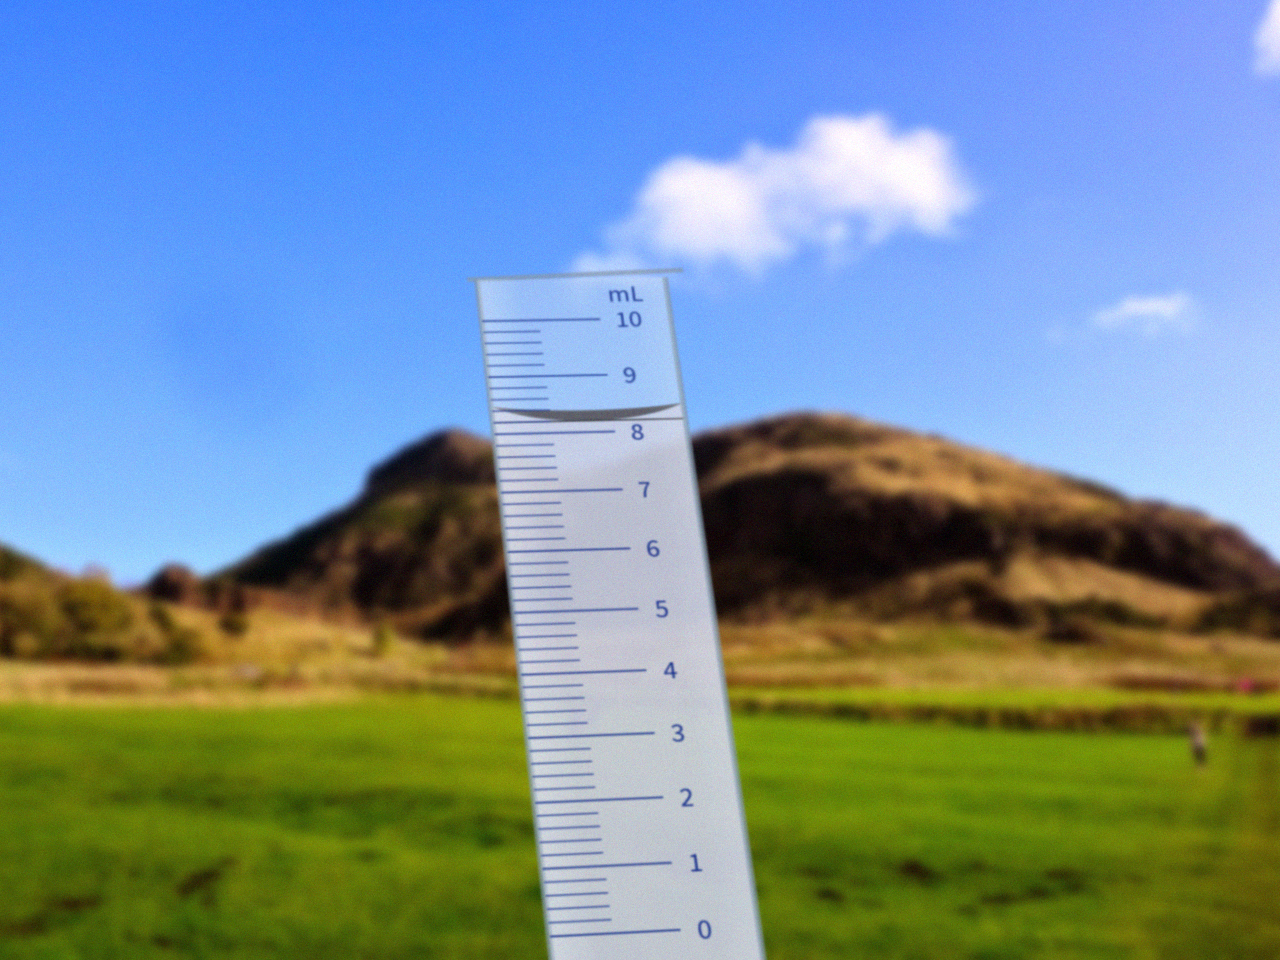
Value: 8.2 mL
